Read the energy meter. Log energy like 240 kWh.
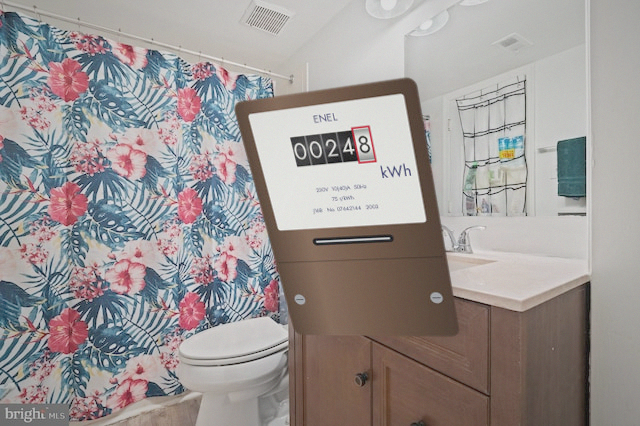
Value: 24.8 kWh
